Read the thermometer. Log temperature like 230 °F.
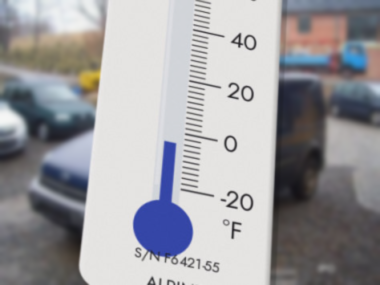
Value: -4 °F
